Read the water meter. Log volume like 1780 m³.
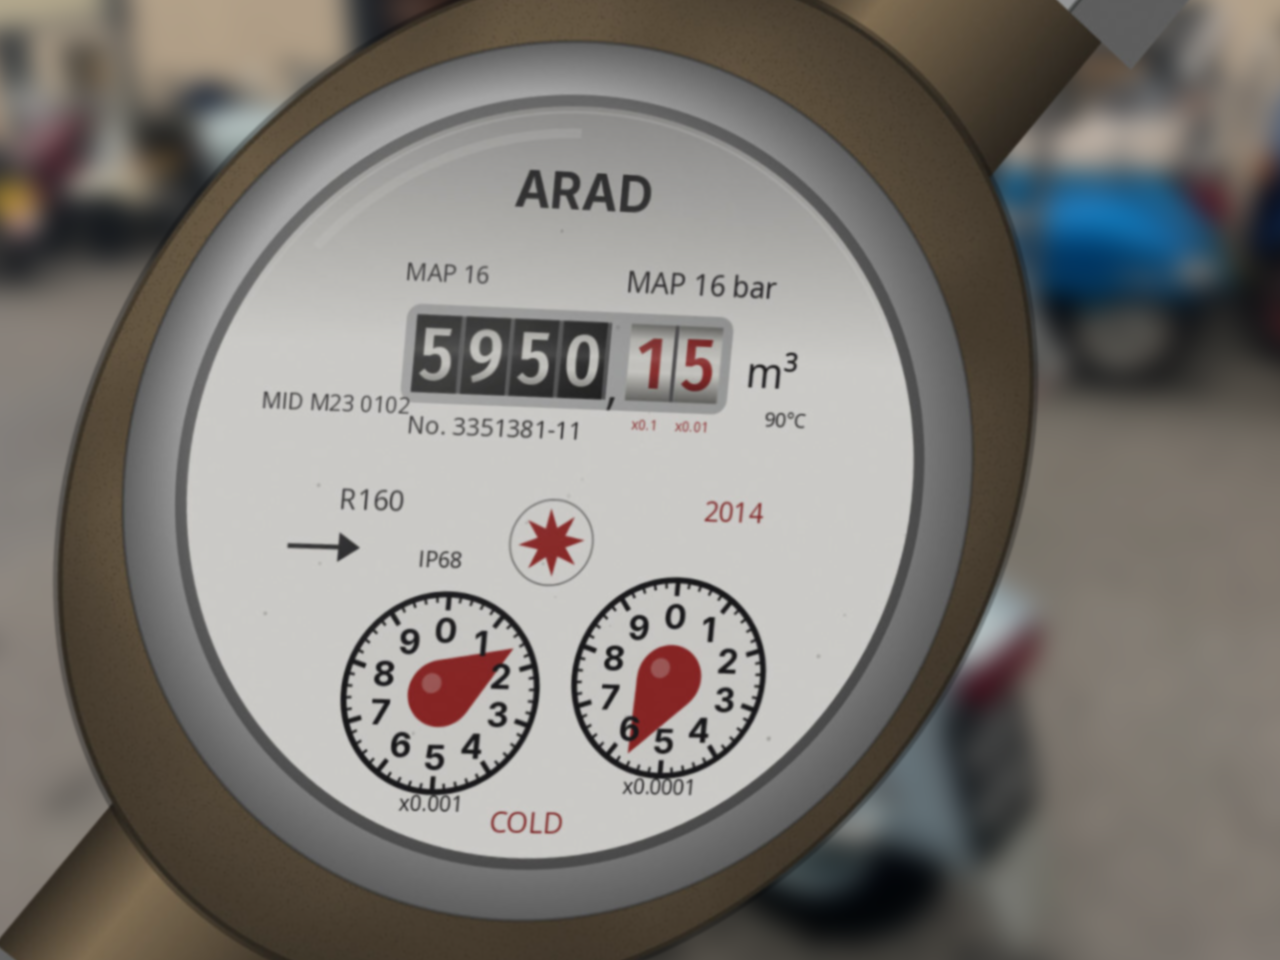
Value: 5950.1515 m³
